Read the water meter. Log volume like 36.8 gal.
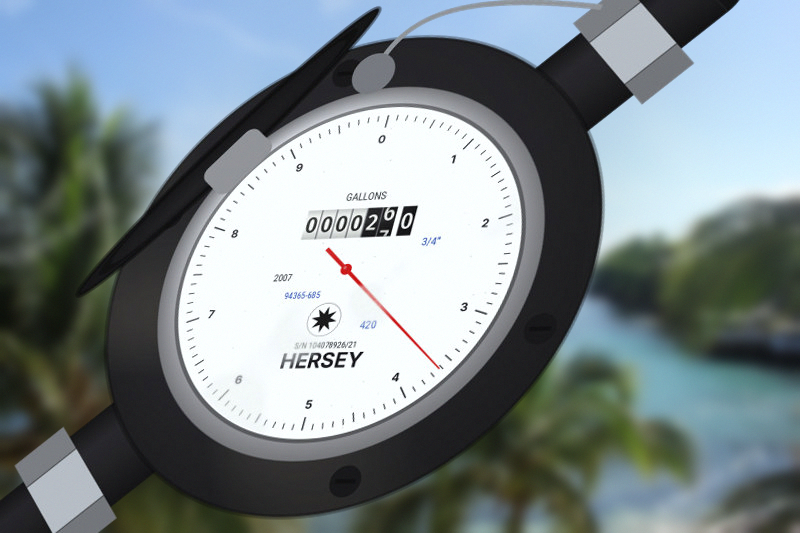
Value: 263.6 gal
